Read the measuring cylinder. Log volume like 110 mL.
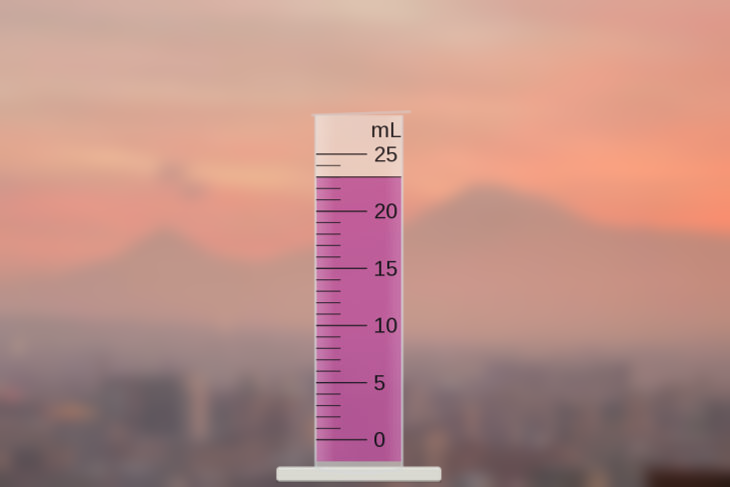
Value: 23 mL
